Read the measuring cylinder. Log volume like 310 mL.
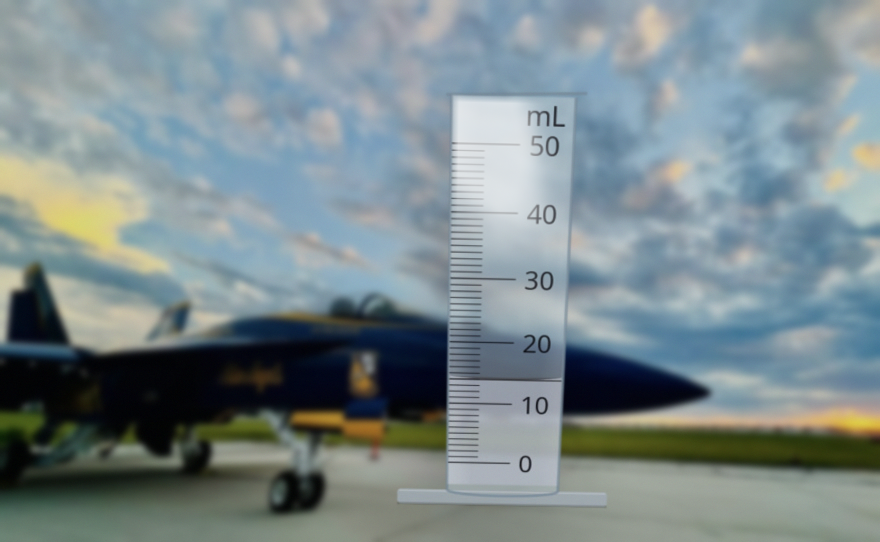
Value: 14 mL
